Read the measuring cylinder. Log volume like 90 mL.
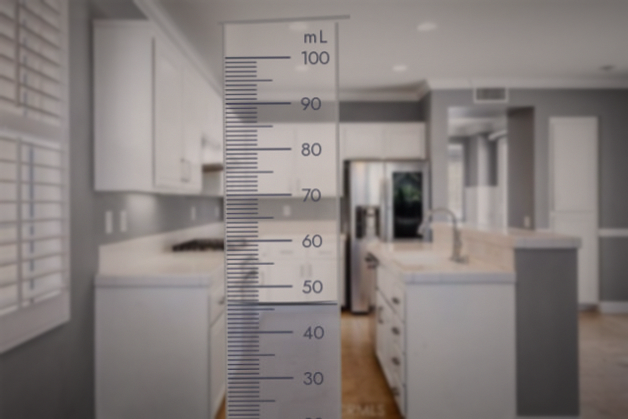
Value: 46 mL
